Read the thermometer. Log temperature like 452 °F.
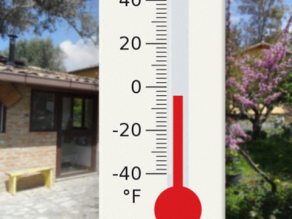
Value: -4 °F
